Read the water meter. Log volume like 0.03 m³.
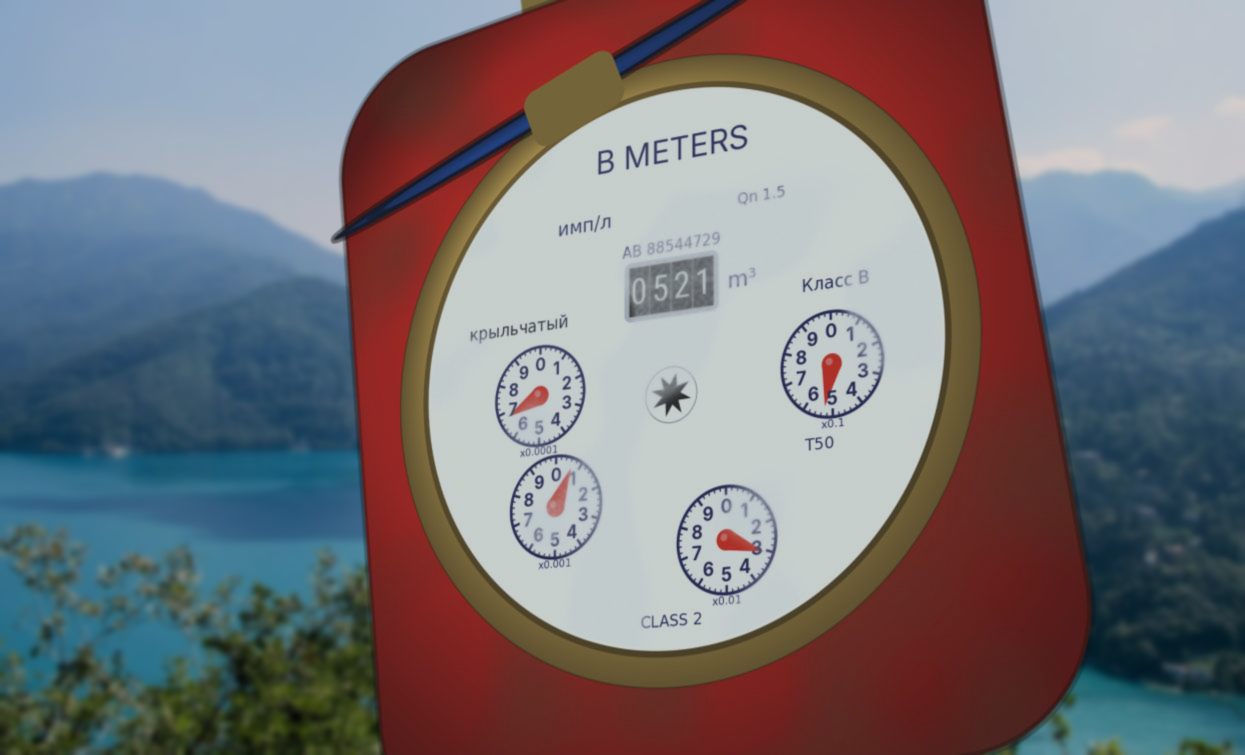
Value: 521.5306 m³
